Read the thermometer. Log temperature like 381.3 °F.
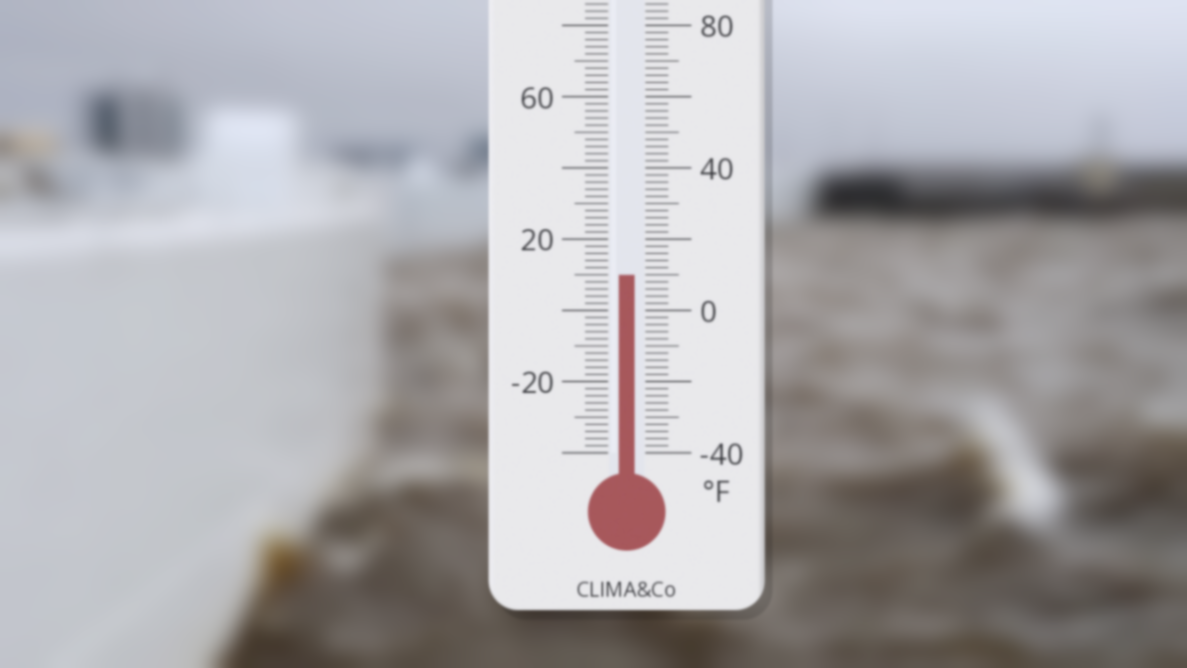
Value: 10 °F
